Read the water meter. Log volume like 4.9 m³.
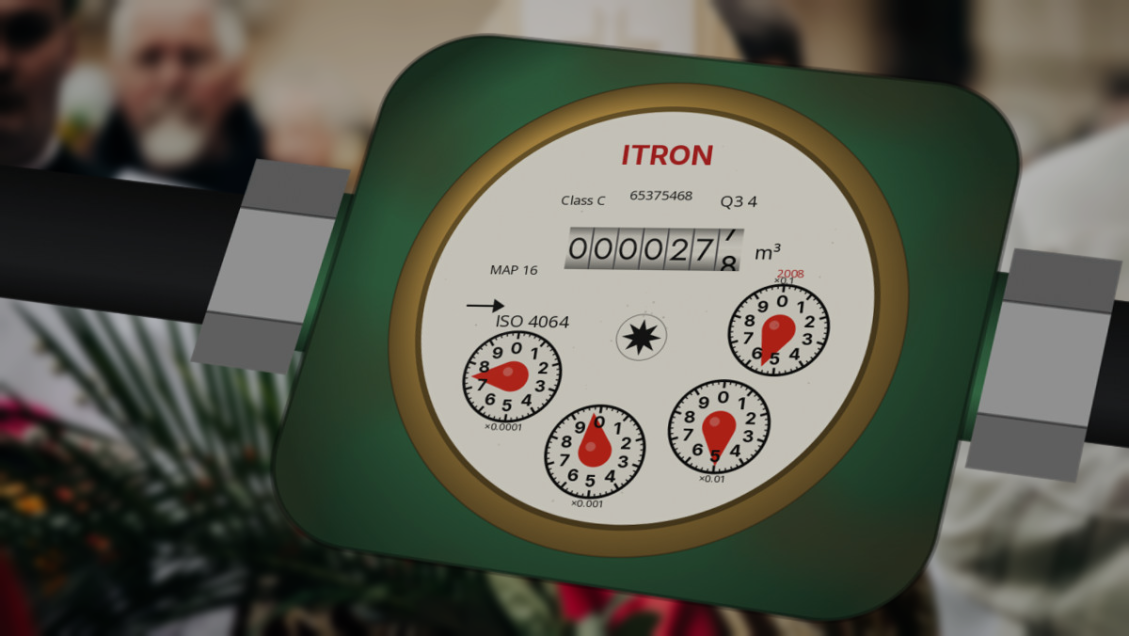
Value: 277.5497 m³
